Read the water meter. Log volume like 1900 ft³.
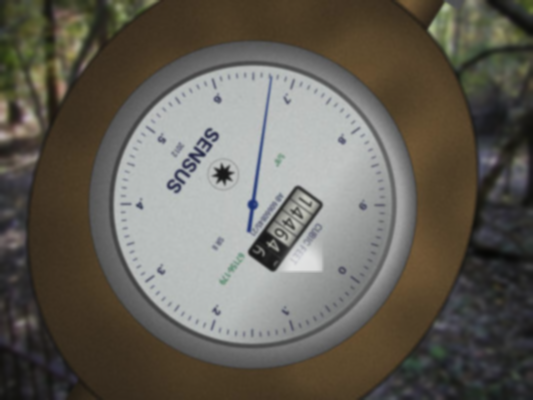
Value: 144645.67 ft³
